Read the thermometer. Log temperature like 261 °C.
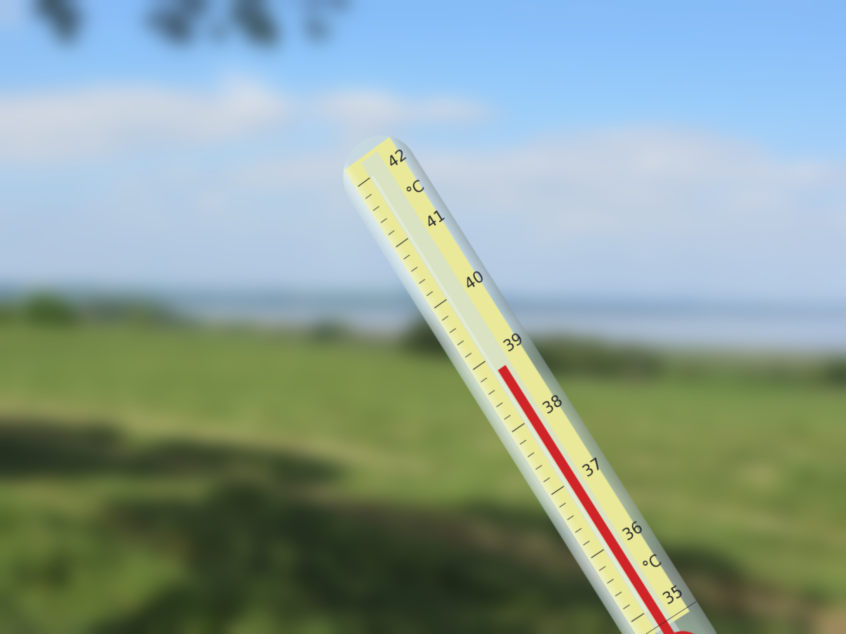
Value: 38.8 °C
